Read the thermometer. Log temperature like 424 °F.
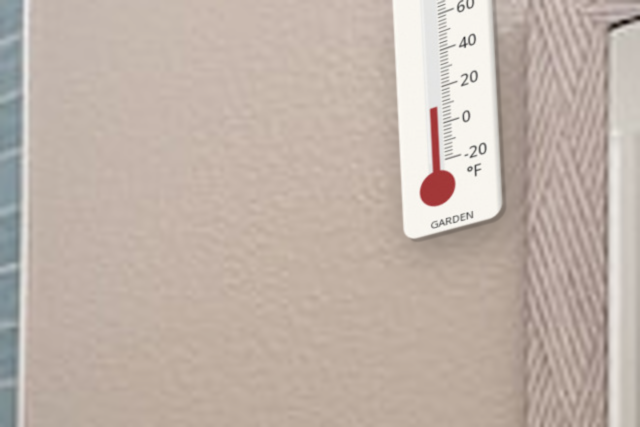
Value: 10 °F
